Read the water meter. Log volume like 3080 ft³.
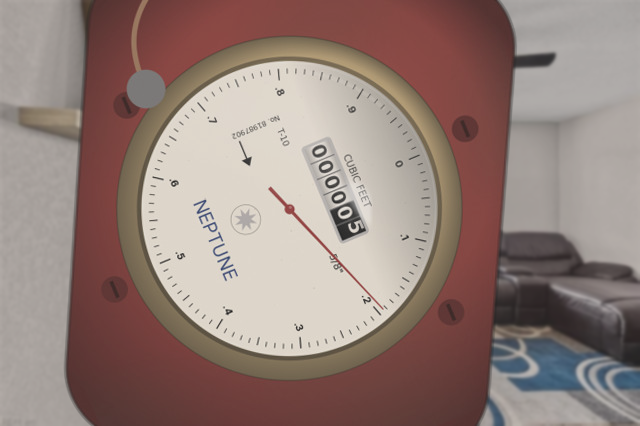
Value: 5.19 ft³
